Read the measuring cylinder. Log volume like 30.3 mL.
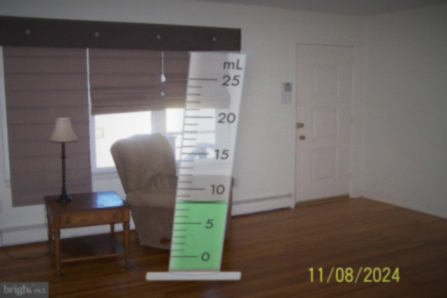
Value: 8 mL
